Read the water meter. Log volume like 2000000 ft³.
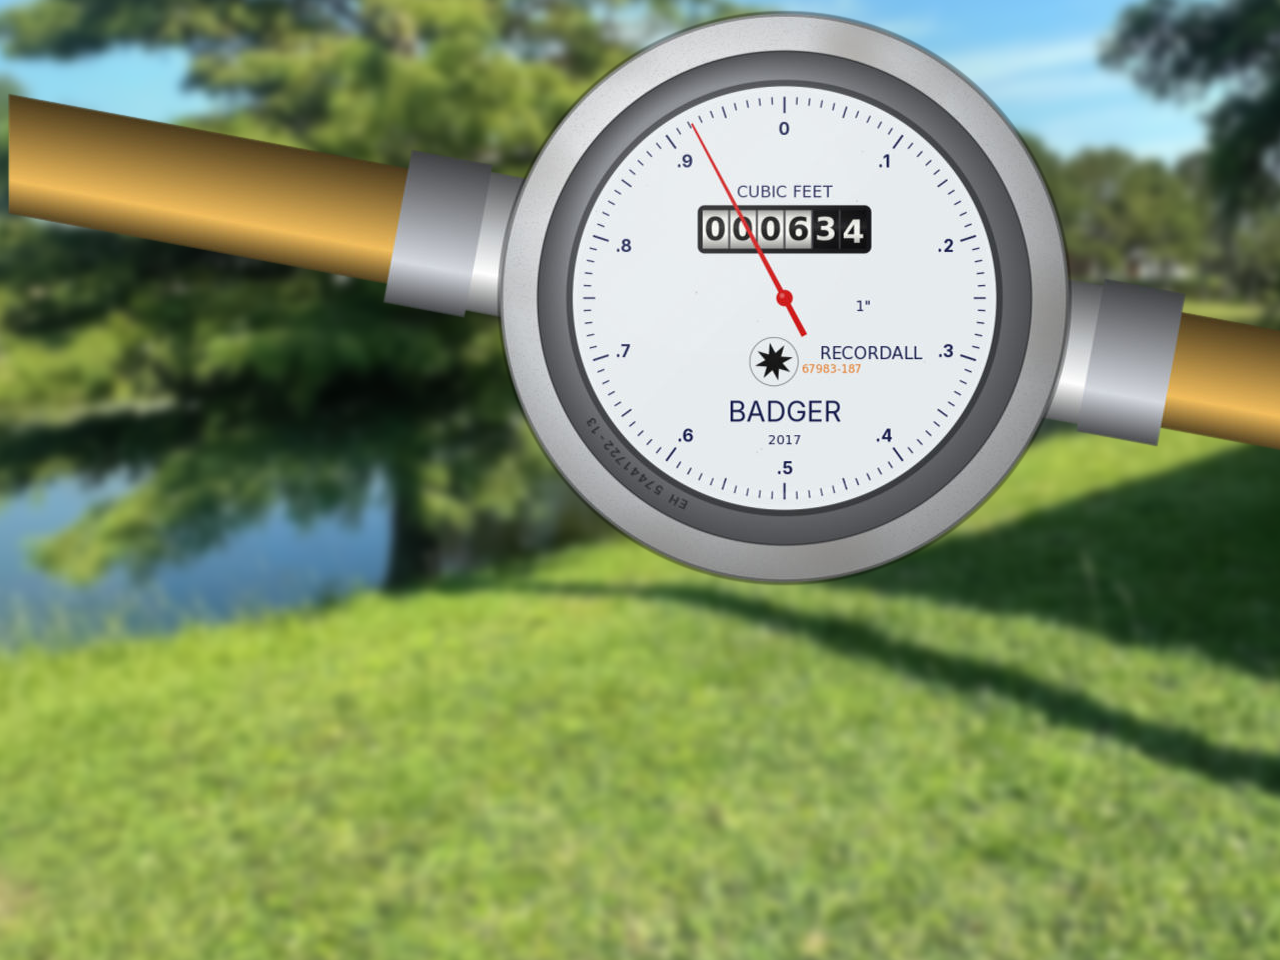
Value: 633.92 ft³
